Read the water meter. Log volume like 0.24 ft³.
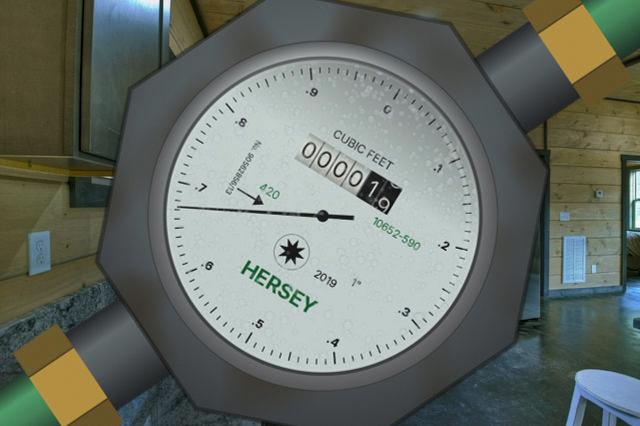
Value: 18.67 ft³
